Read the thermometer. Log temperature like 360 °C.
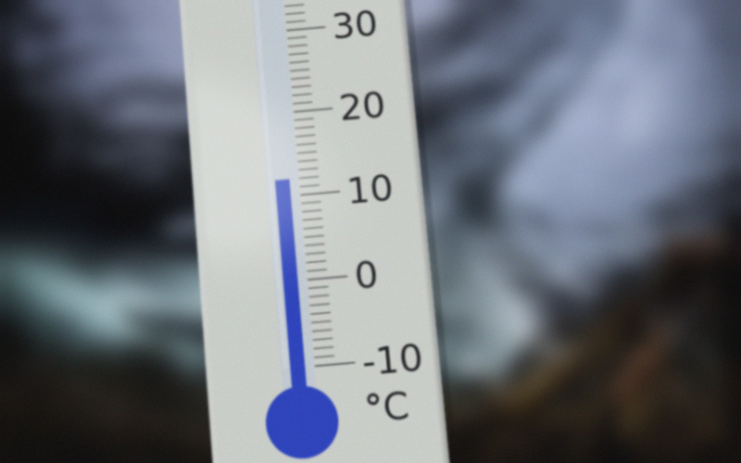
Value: 12 °C
